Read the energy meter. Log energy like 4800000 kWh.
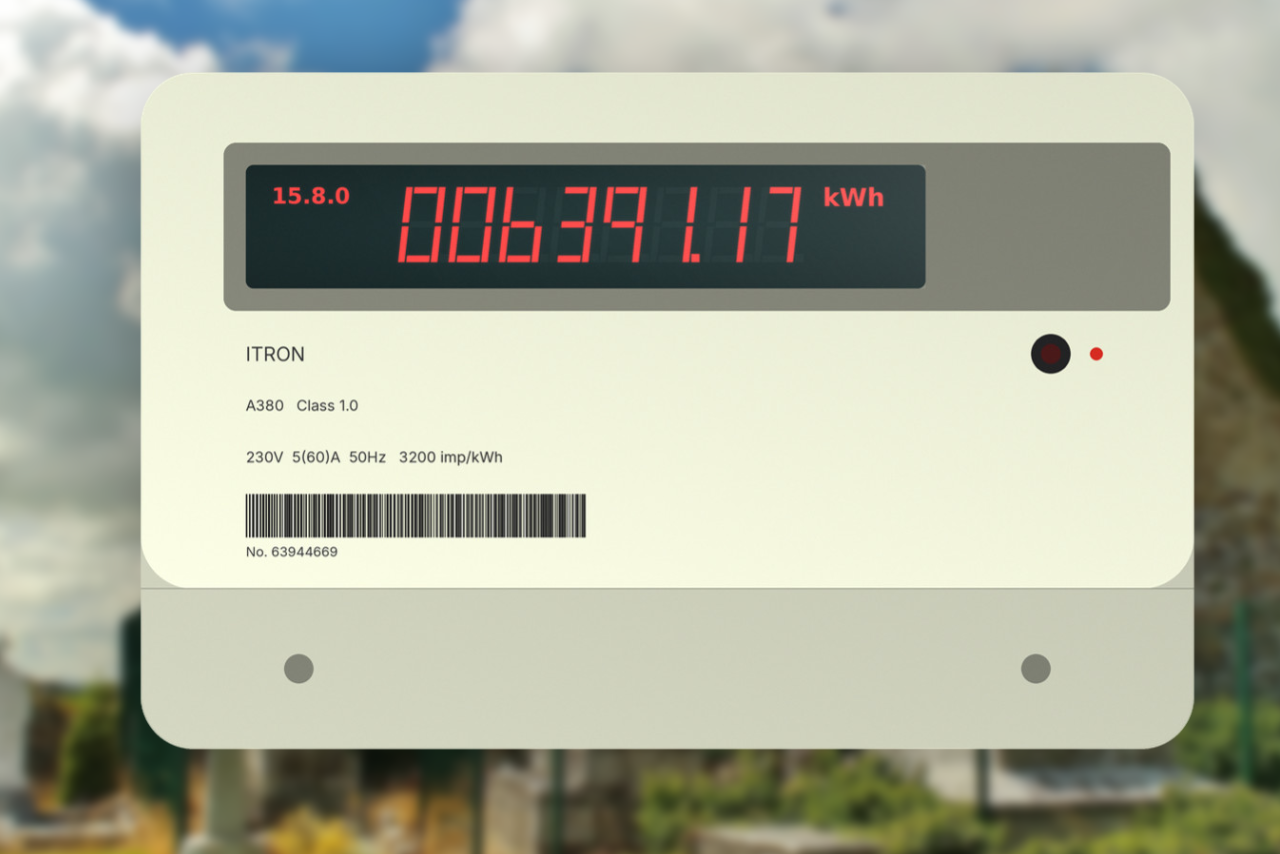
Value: 6391.17 kWh
